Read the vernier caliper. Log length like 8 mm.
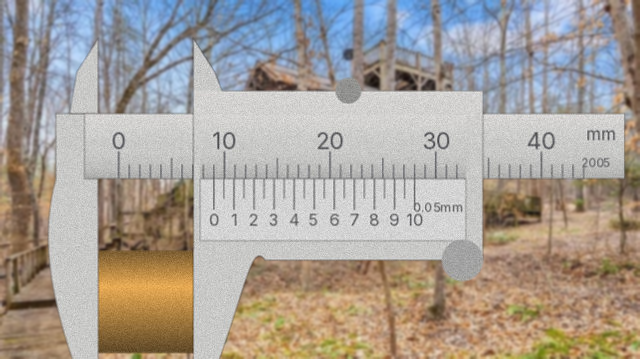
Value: 9.0 mm
